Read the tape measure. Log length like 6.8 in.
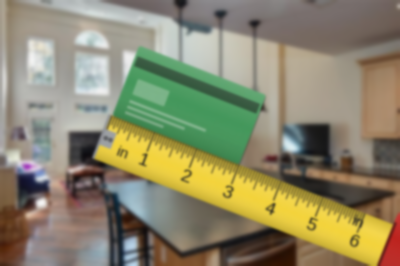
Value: 3 in
